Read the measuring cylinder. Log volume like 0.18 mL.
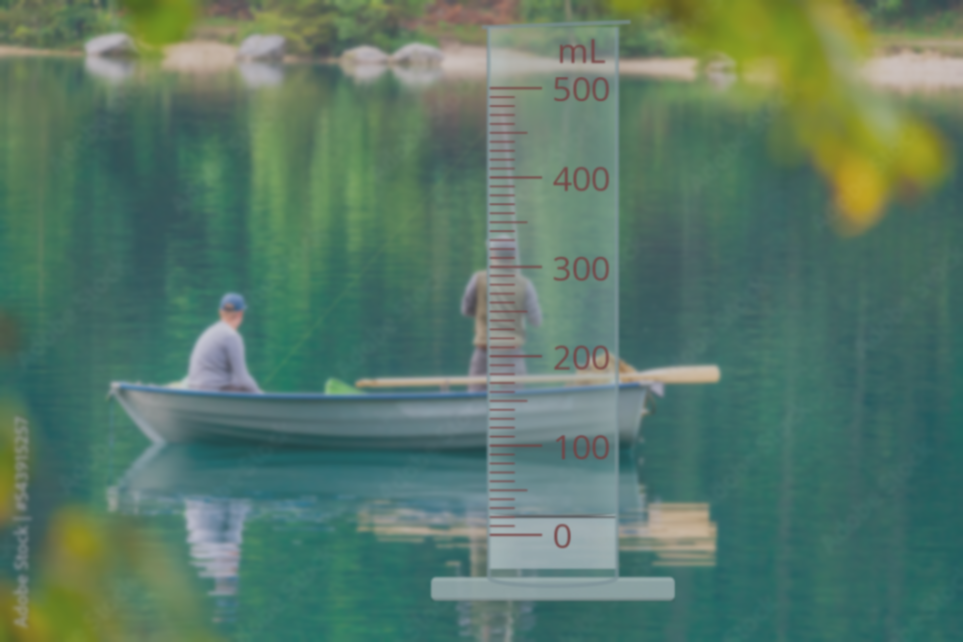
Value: 20 mL
